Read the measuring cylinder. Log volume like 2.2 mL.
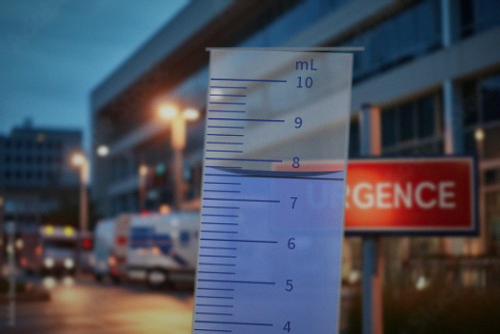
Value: 7.6 mL
